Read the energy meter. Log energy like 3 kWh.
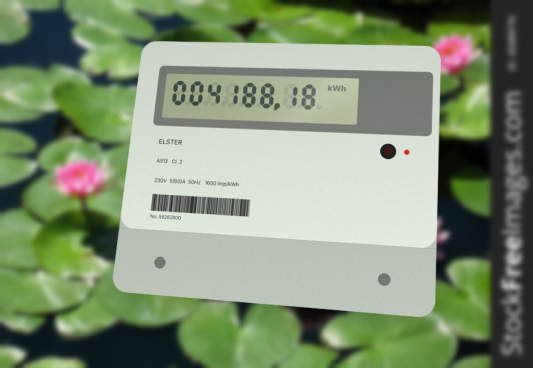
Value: 4188.18 kWh
